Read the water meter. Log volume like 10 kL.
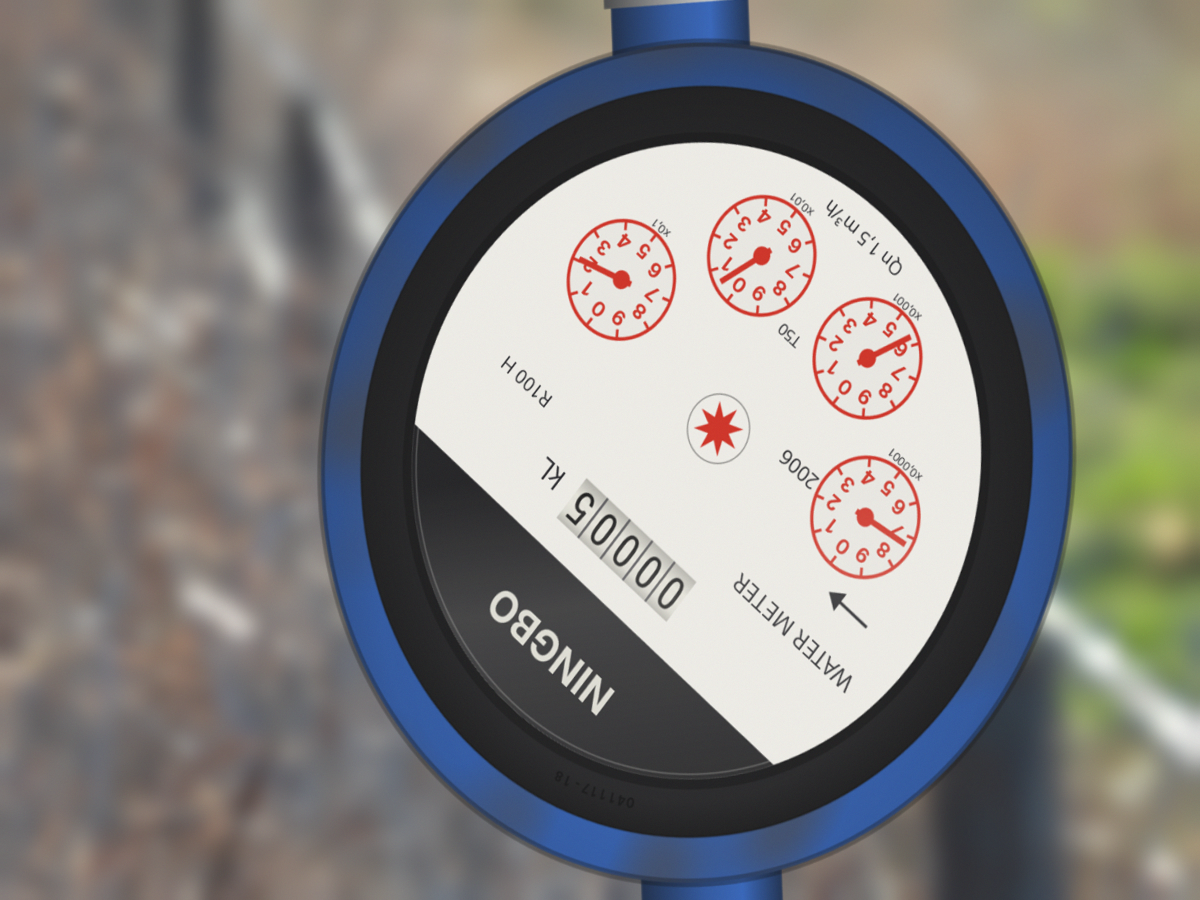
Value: 5.2057 kL
